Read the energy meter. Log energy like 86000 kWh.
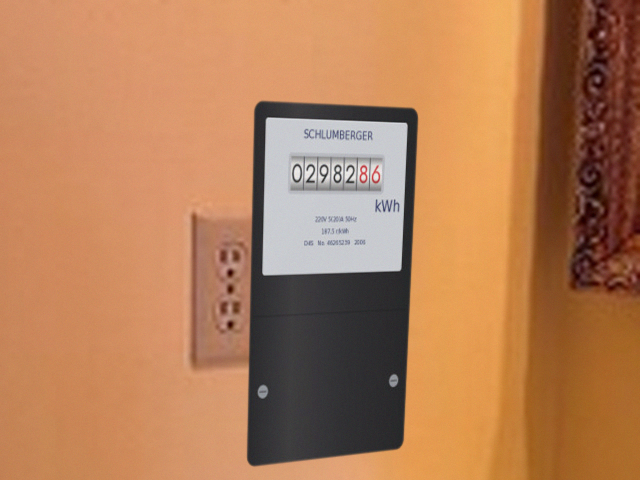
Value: 2982.86 kWh
